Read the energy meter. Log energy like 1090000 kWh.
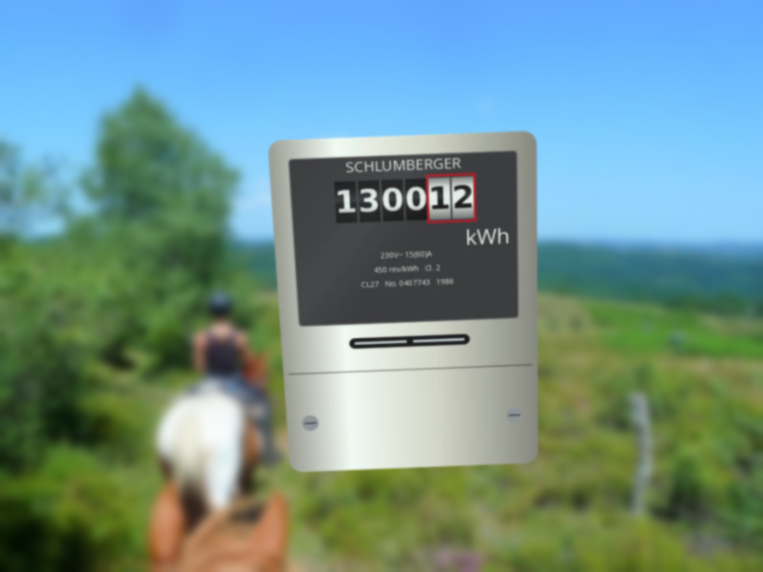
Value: 1300.12 kWh
